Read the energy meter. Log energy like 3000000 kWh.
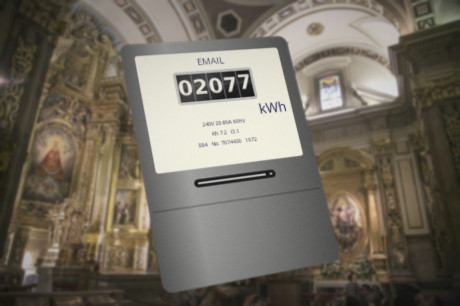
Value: 2077 kWh
